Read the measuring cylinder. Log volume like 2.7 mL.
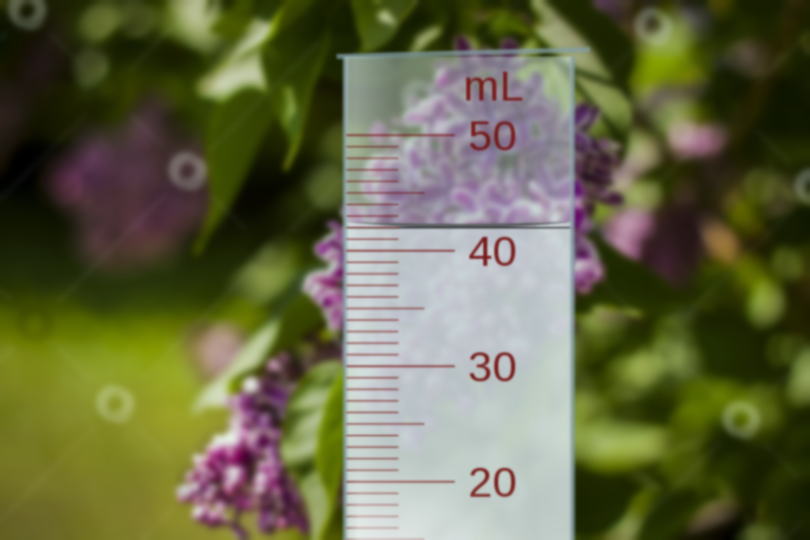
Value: 42 mL
